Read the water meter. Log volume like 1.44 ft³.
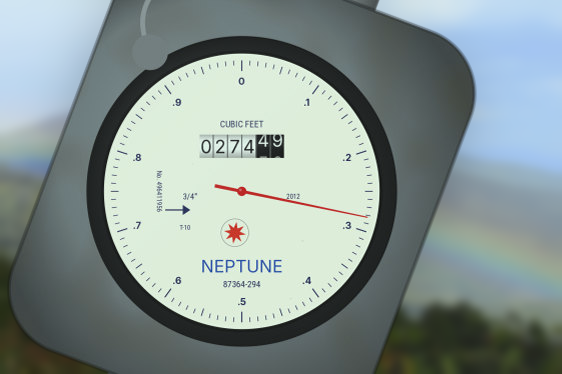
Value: 27449.28 ft³
